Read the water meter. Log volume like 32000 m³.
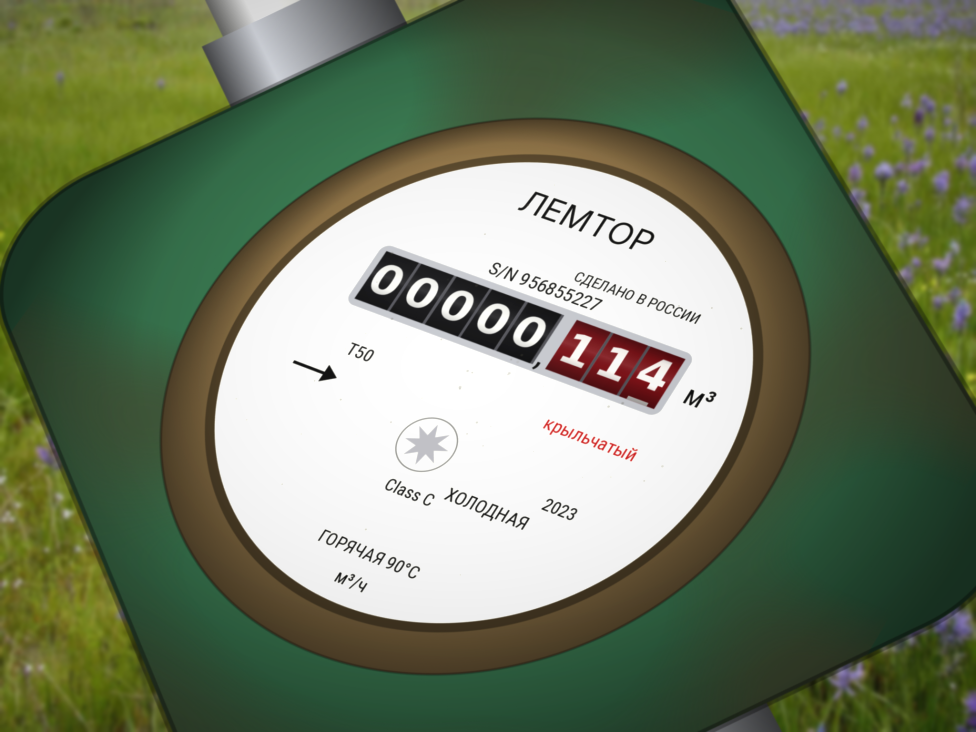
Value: 0.114 m³
